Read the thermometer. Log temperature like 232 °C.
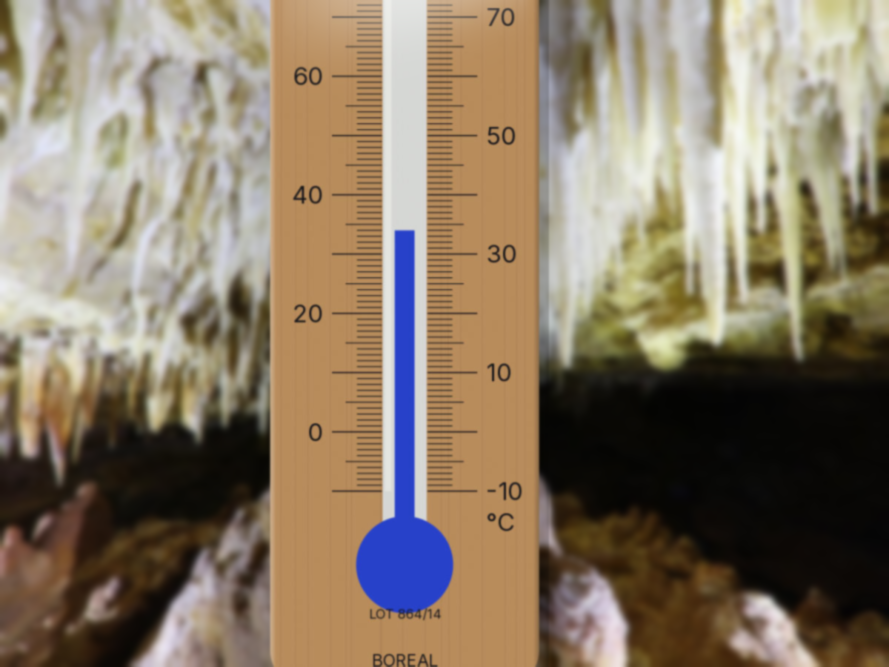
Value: 34 °C
